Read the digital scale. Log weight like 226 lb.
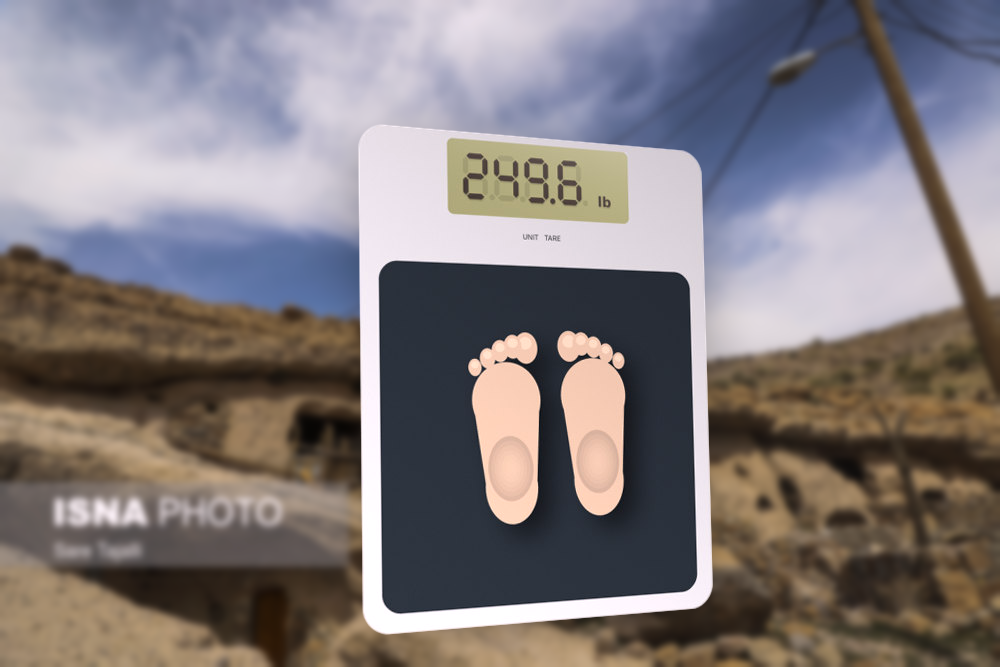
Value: 249.6 lb
